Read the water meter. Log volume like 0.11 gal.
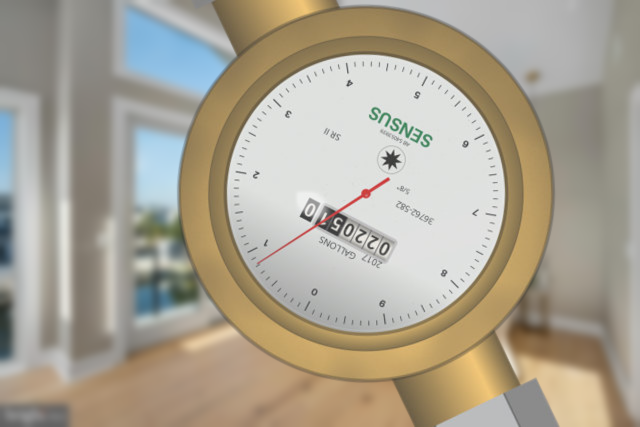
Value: 220510.8 gal
